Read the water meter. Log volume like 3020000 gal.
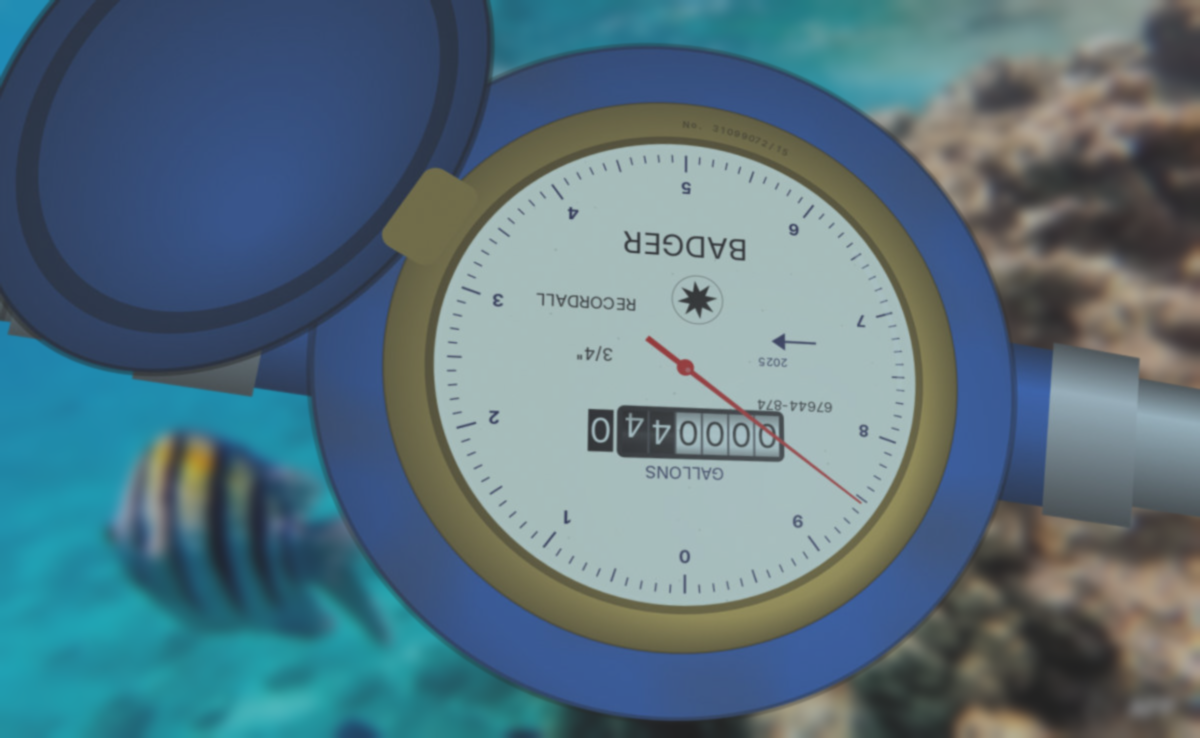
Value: 438.5 gal
